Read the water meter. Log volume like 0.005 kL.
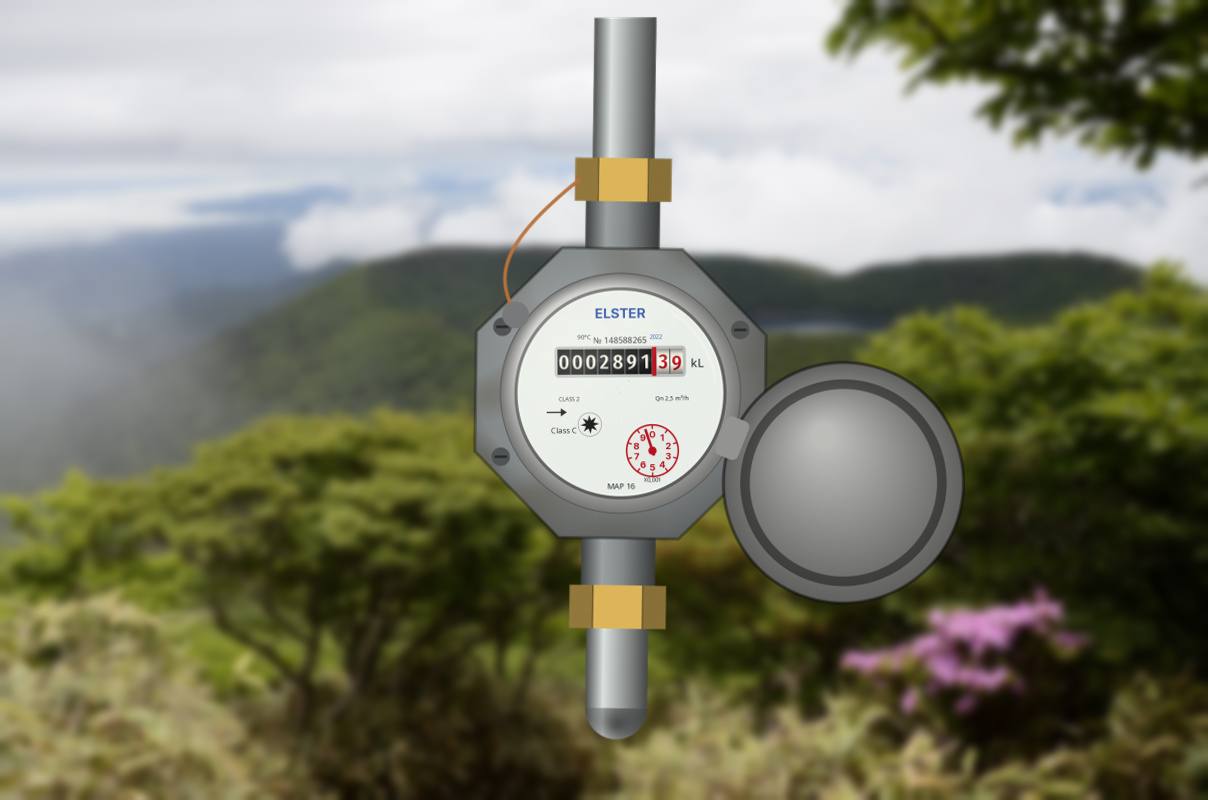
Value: 2891.389 kL
